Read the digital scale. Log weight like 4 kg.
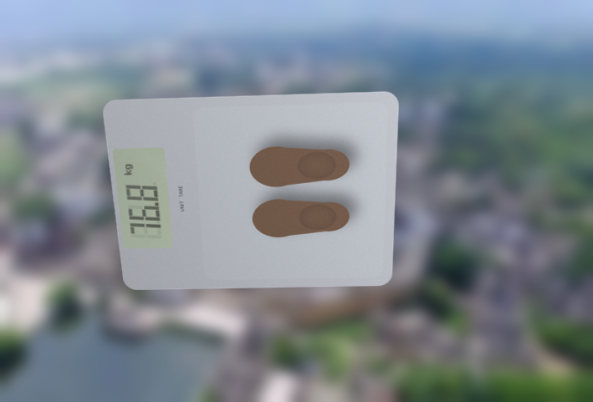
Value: 76.8 kg
